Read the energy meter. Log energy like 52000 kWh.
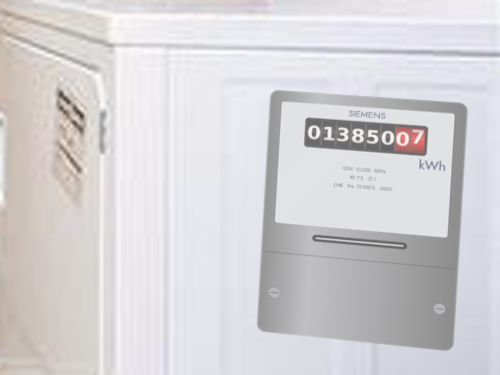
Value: 13850.07 kWh
